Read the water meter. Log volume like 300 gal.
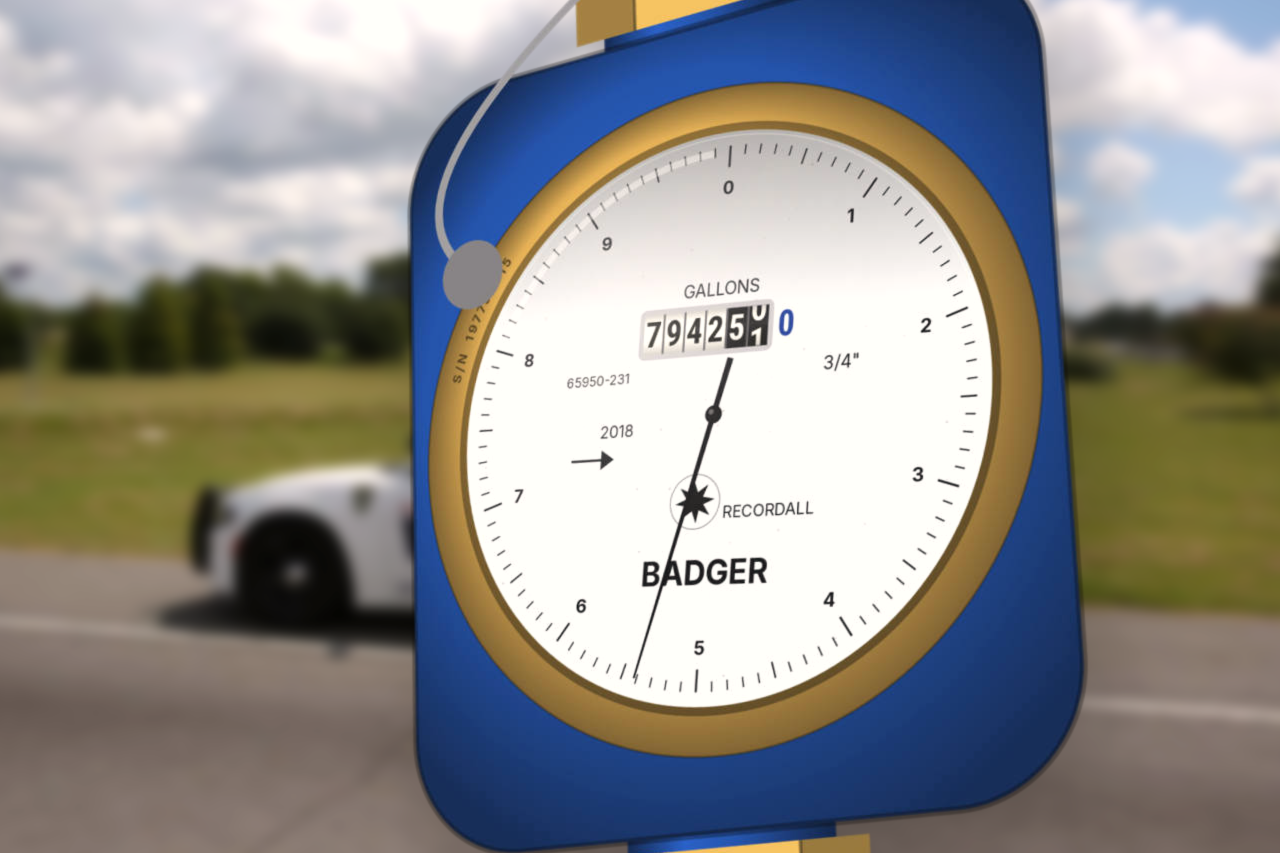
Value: 7942505.4 gal
